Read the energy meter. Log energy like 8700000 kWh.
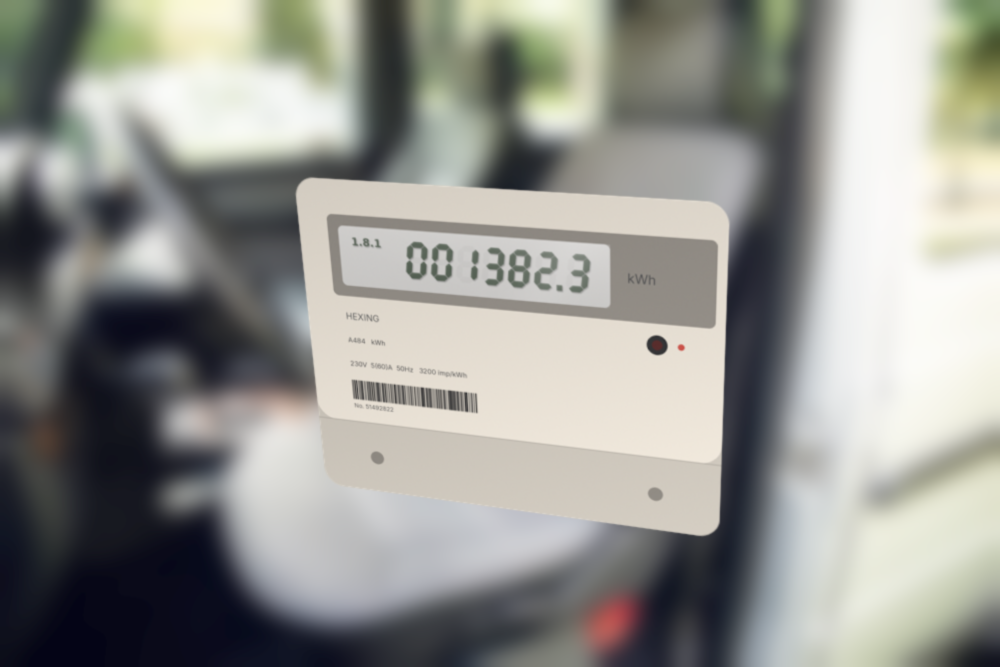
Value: 1382.3 kWh
